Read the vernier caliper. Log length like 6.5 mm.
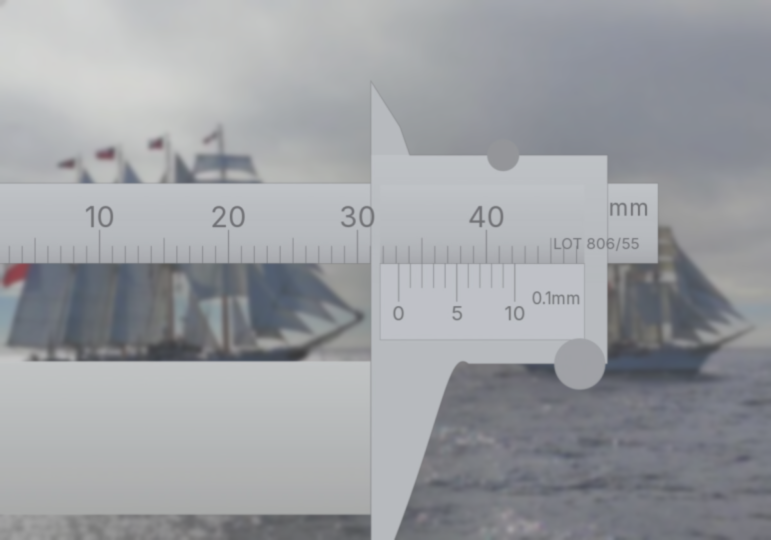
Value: 33.2 mm
